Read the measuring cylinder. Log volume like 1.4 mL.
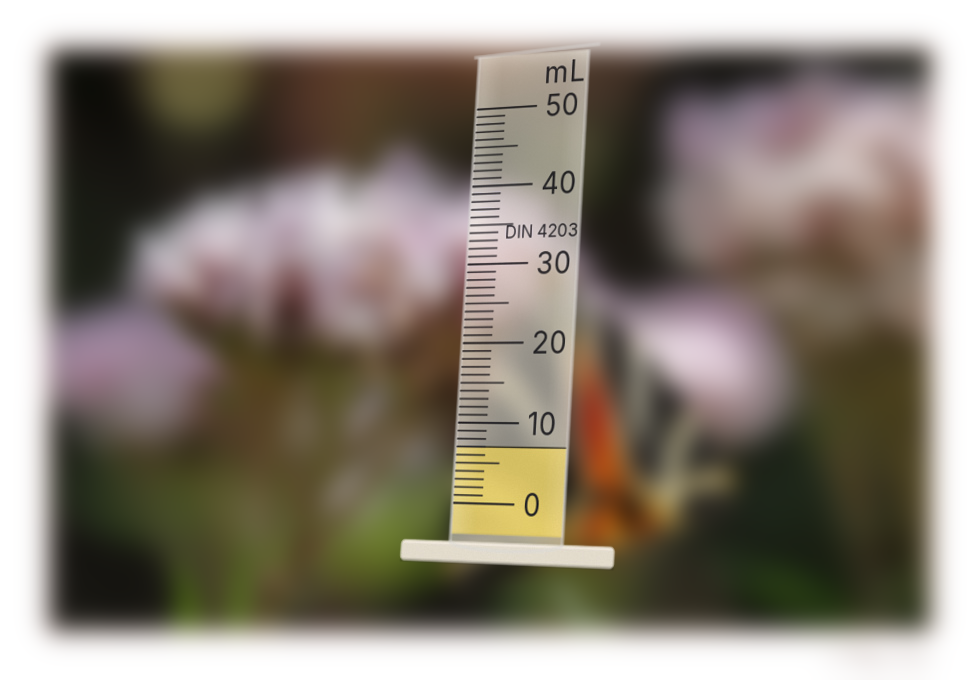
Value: 7 mL
